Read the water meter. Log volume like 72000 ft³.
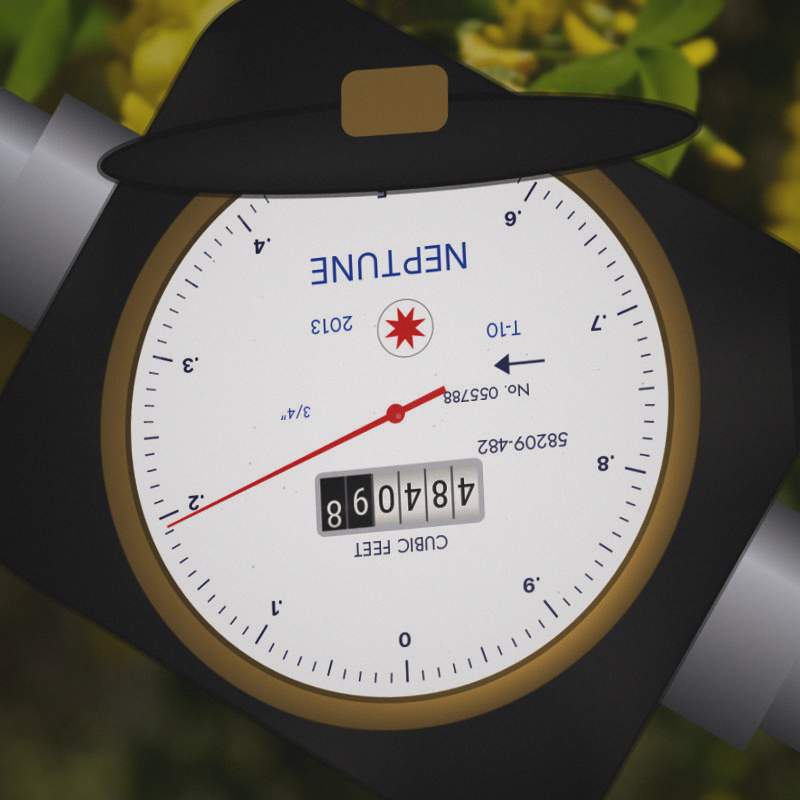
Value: 484098.19 ft³
